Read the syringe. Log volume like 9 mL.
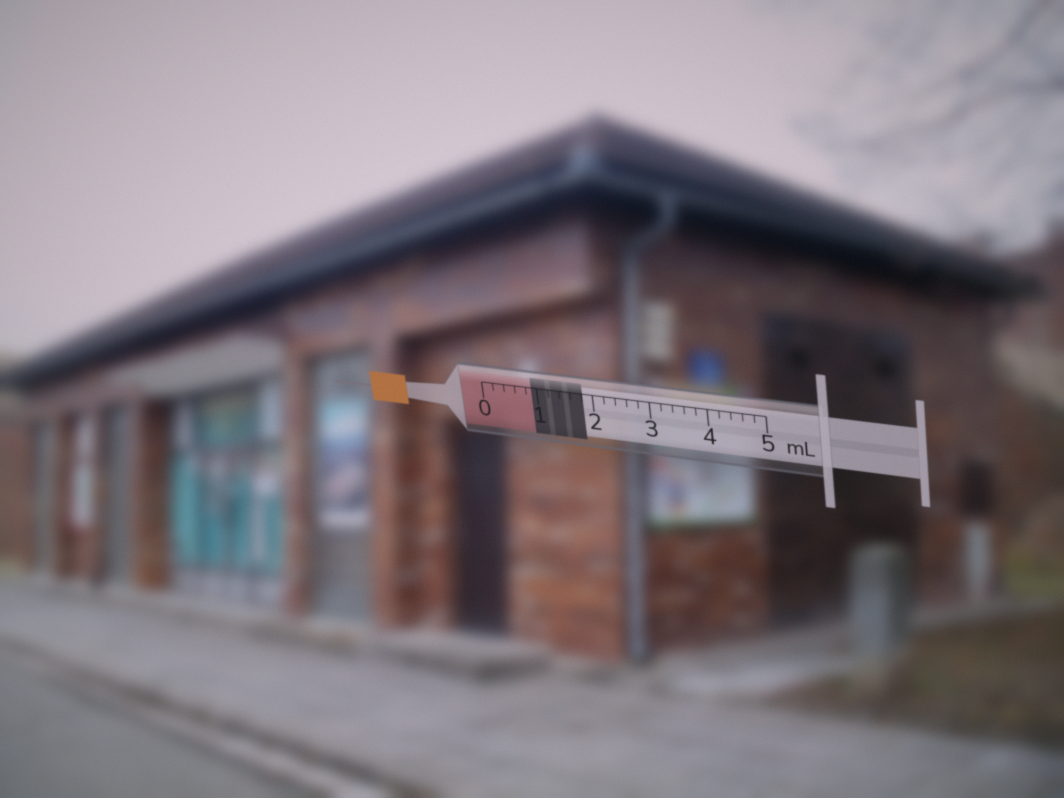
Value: 0.9 mL
